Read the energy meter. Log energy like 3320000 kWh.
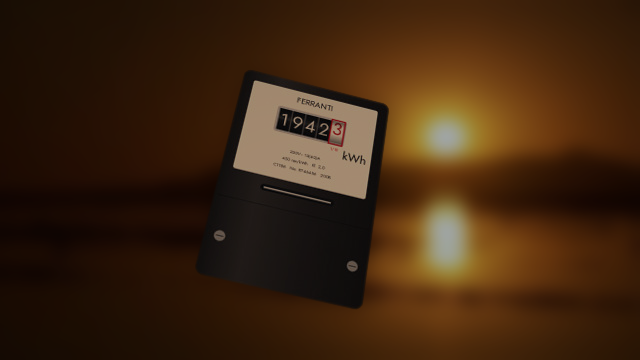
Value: 1942.3 kWh
